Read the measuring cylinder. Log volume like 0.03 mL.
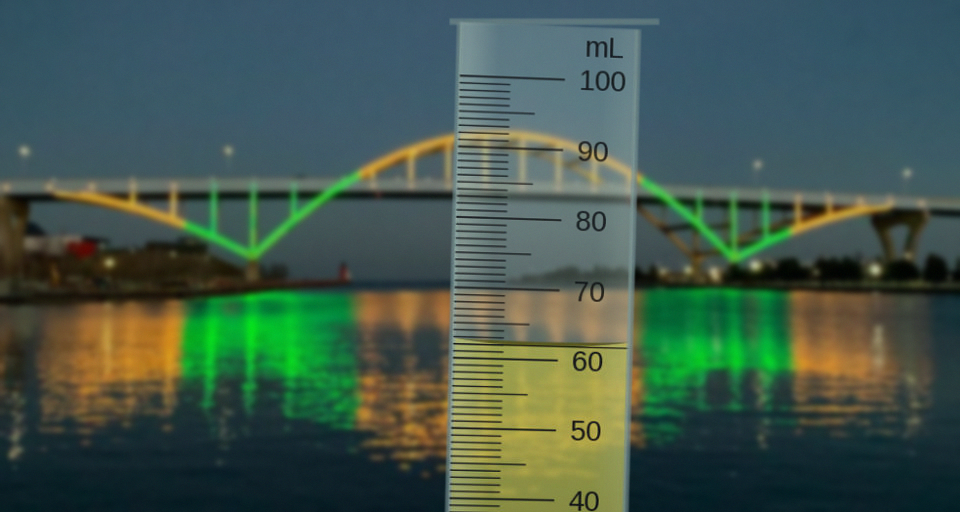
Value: 62 mL
